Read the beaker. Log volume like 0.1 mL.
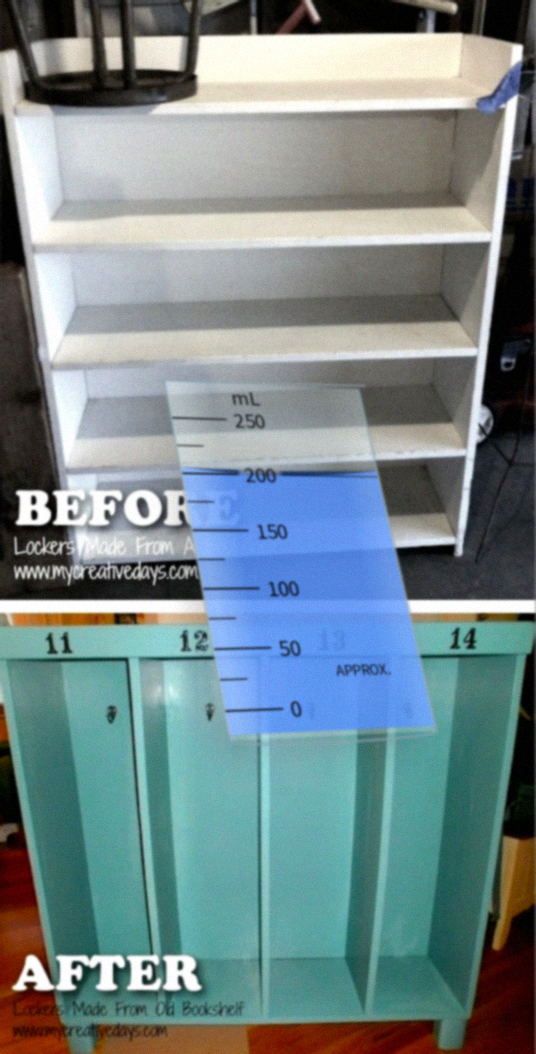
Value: 200 mL
